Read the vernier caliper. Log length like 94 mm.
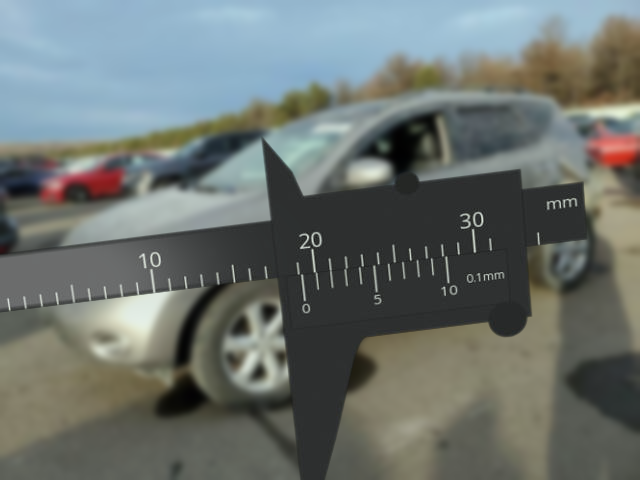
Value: 19.2 mm
